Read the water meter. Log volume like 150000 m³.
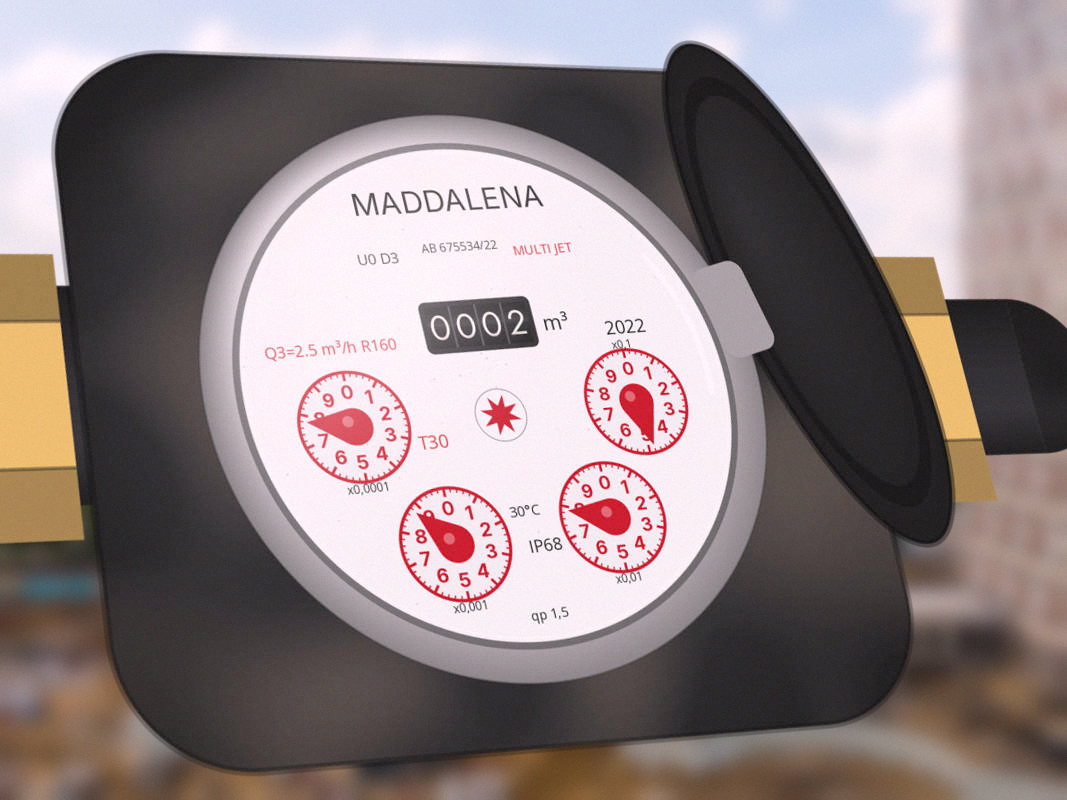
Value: 2.4787 m³
